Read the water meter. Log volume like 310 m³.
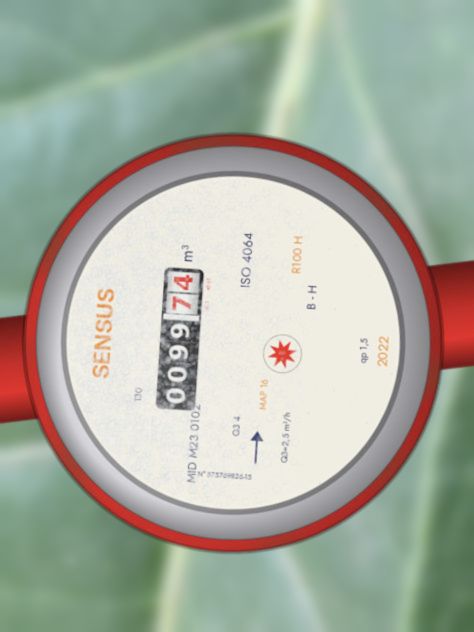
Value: 99.74 m³
